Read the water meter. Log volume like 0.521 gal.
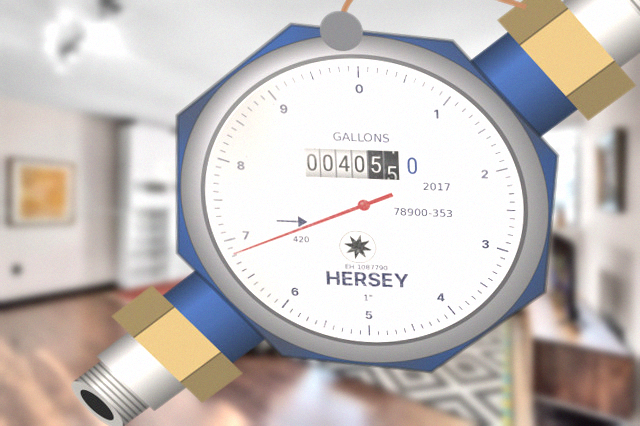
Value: 40546.8 gal
